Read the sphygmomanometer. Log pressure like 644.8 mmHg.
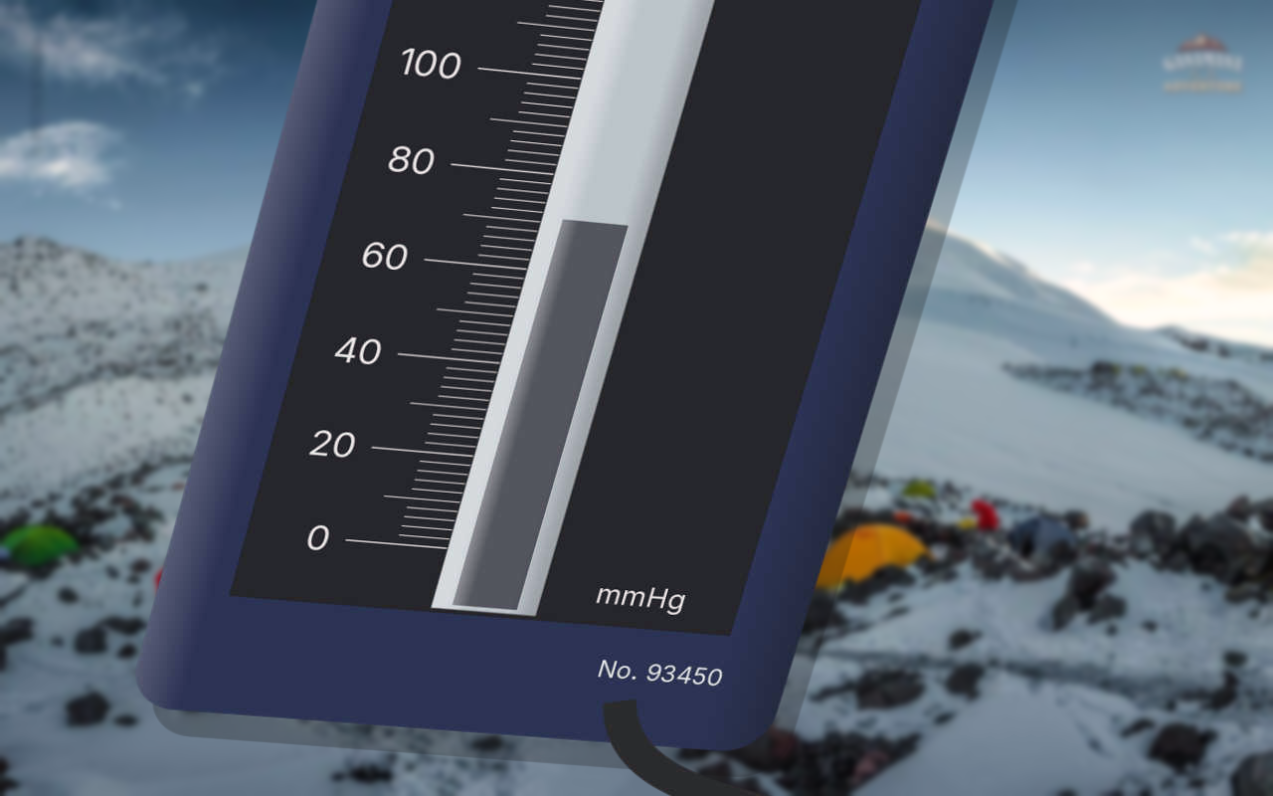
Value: 71 mmHg
